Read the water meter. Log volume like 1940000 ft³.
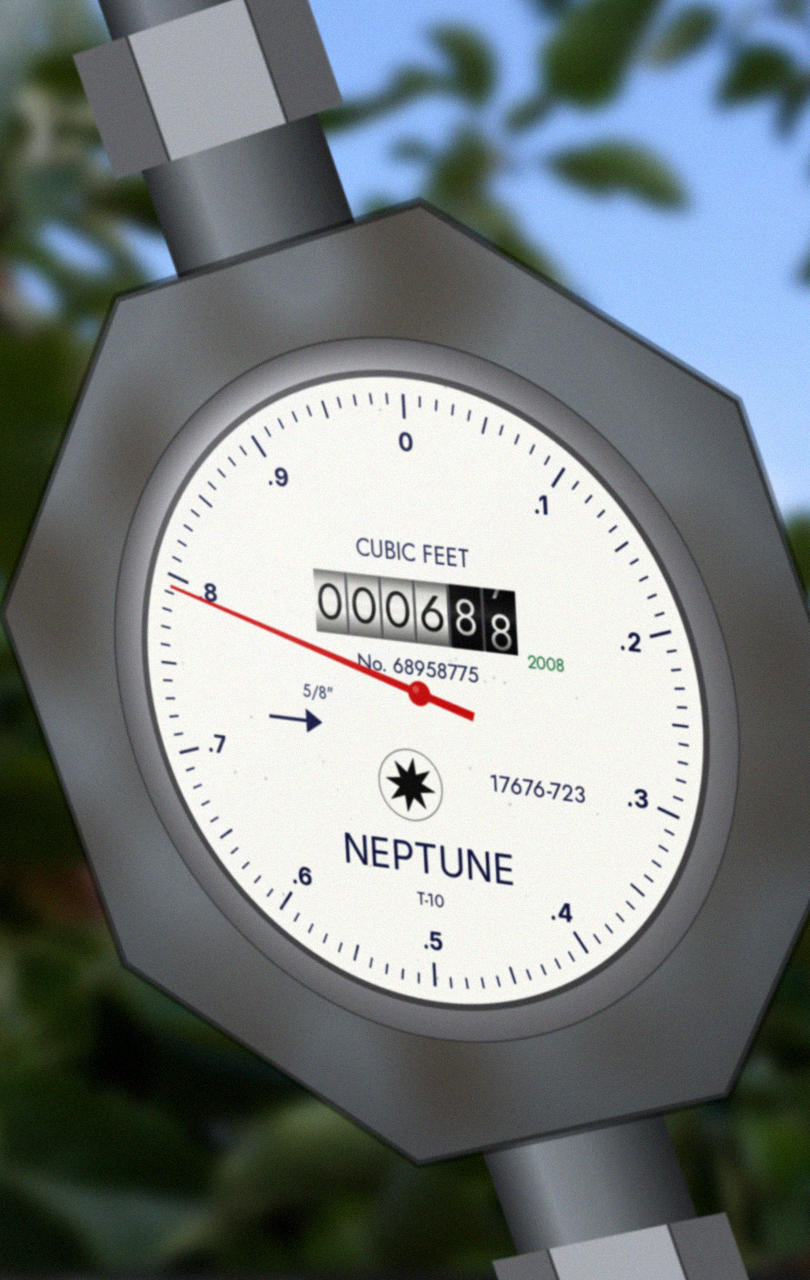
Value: 687.79 ft³
